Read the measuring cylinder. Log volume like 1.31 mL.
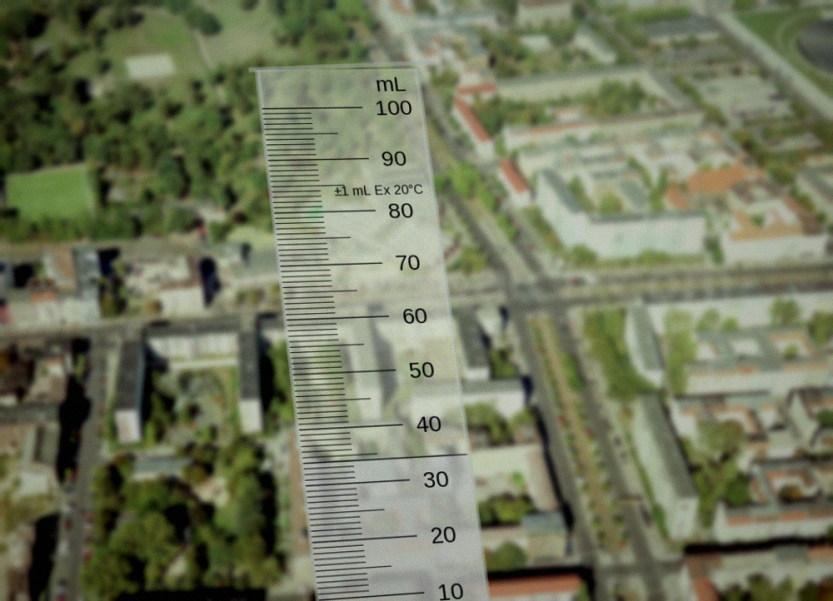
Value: 34 mL
